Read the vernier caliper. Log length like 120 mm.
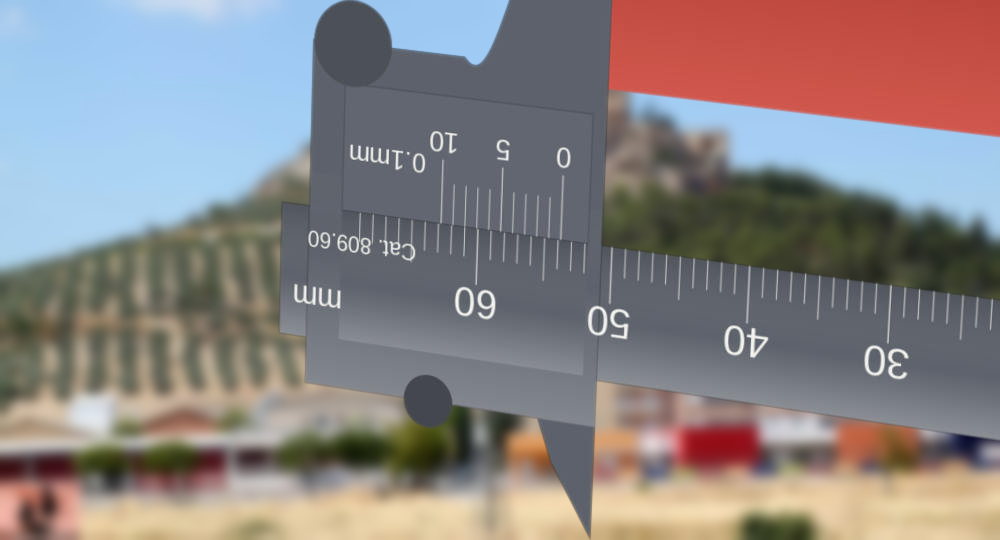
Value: 53.8 mm
